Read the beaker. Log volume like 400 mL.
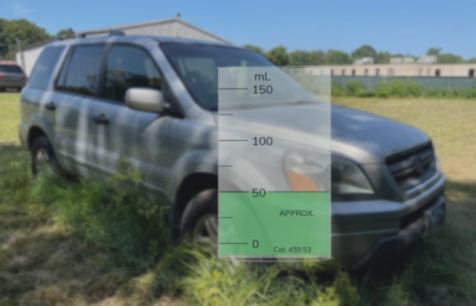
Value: 50 mL
